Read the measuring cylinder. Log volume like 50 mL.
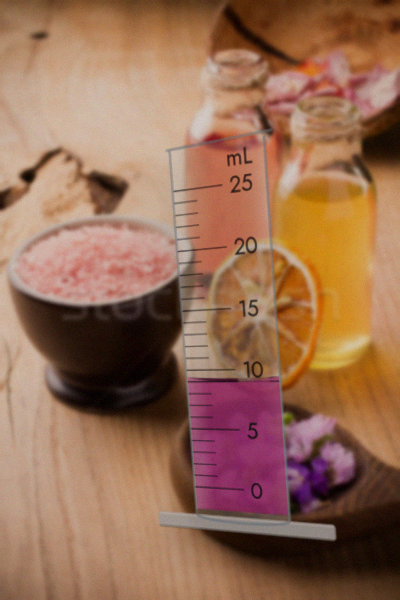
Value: 9 mL
